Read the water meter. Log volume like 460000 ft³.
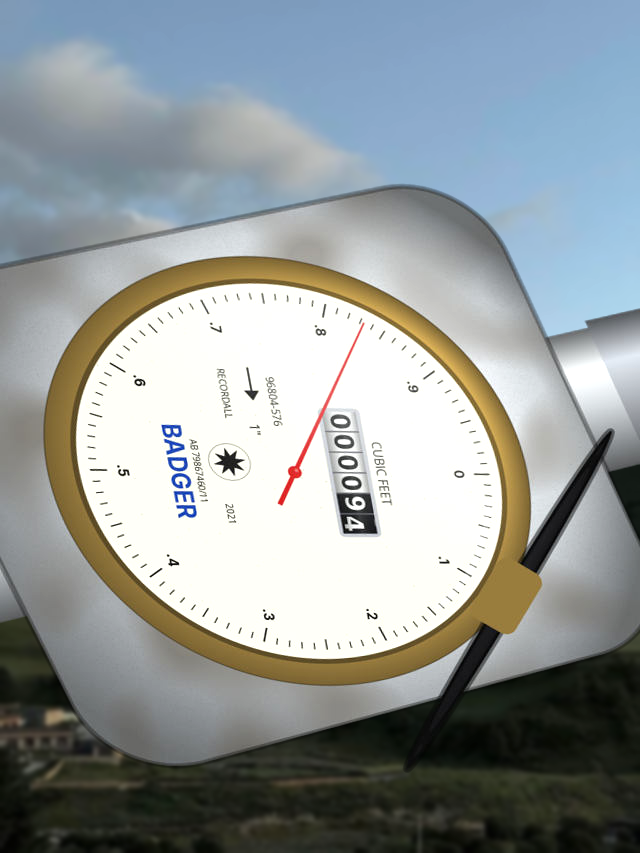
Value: 93.83 ft³
